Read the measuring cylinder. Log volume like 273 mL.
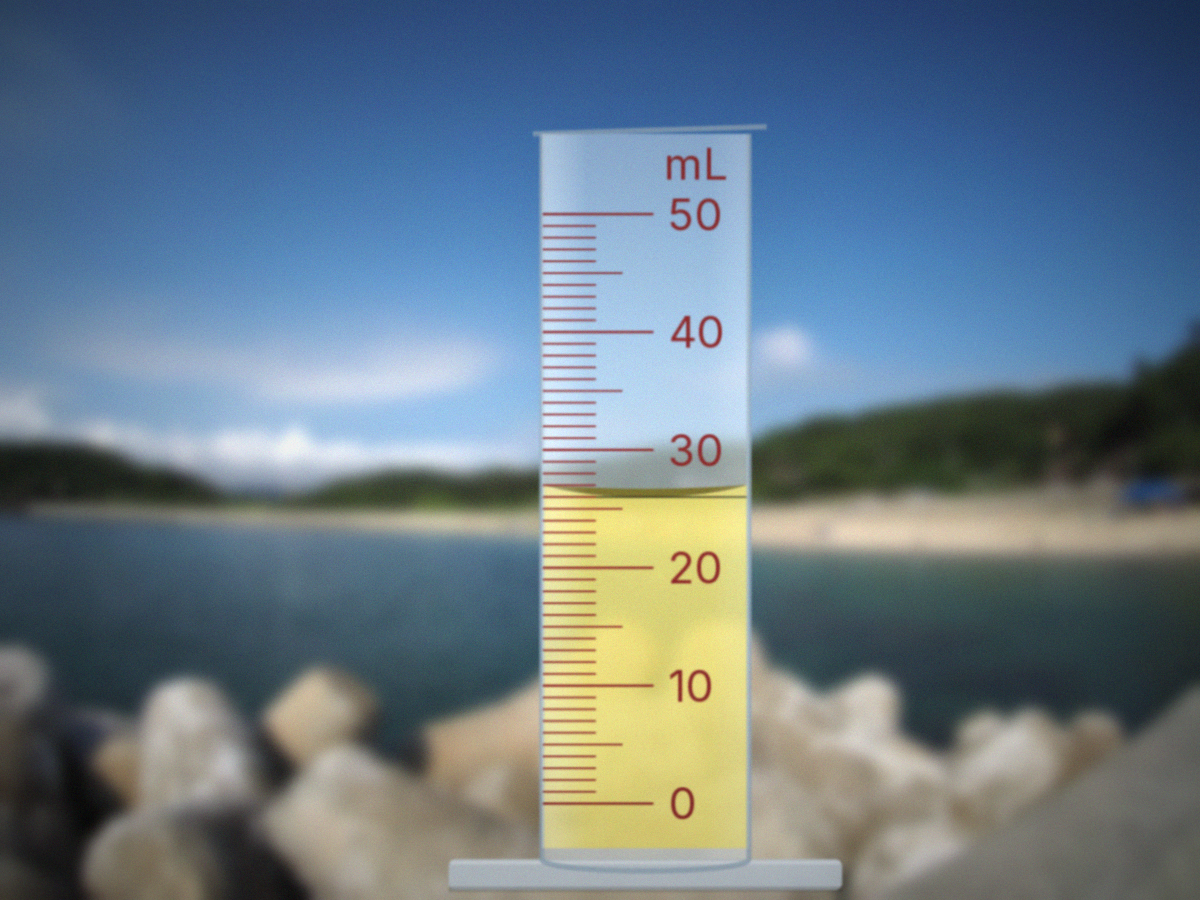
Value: 26 mL
